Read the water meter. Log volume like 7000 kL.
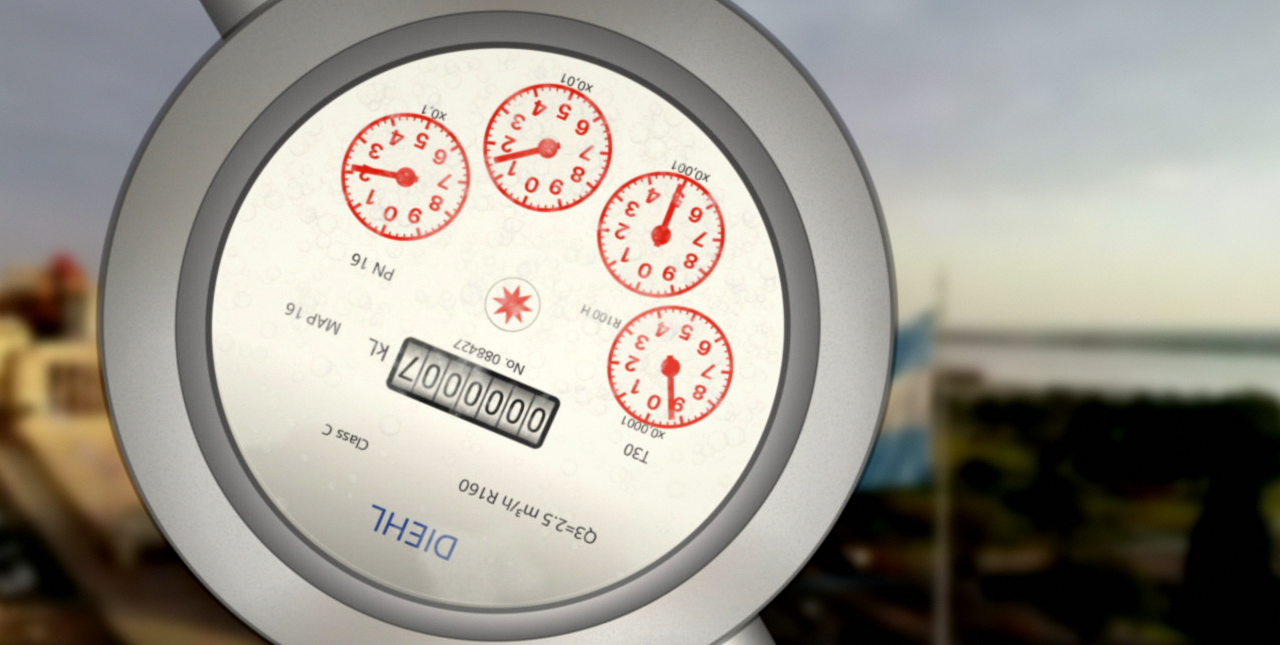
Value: 7.2149 kL
